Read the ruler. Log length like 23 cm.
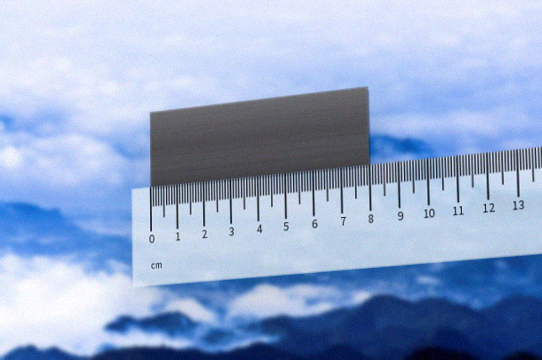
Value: 8 cm
